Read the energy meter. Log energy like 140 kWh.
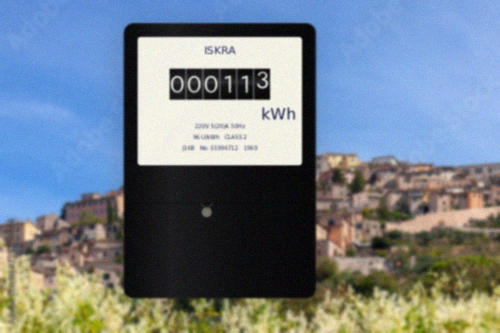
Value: 113 kWh
